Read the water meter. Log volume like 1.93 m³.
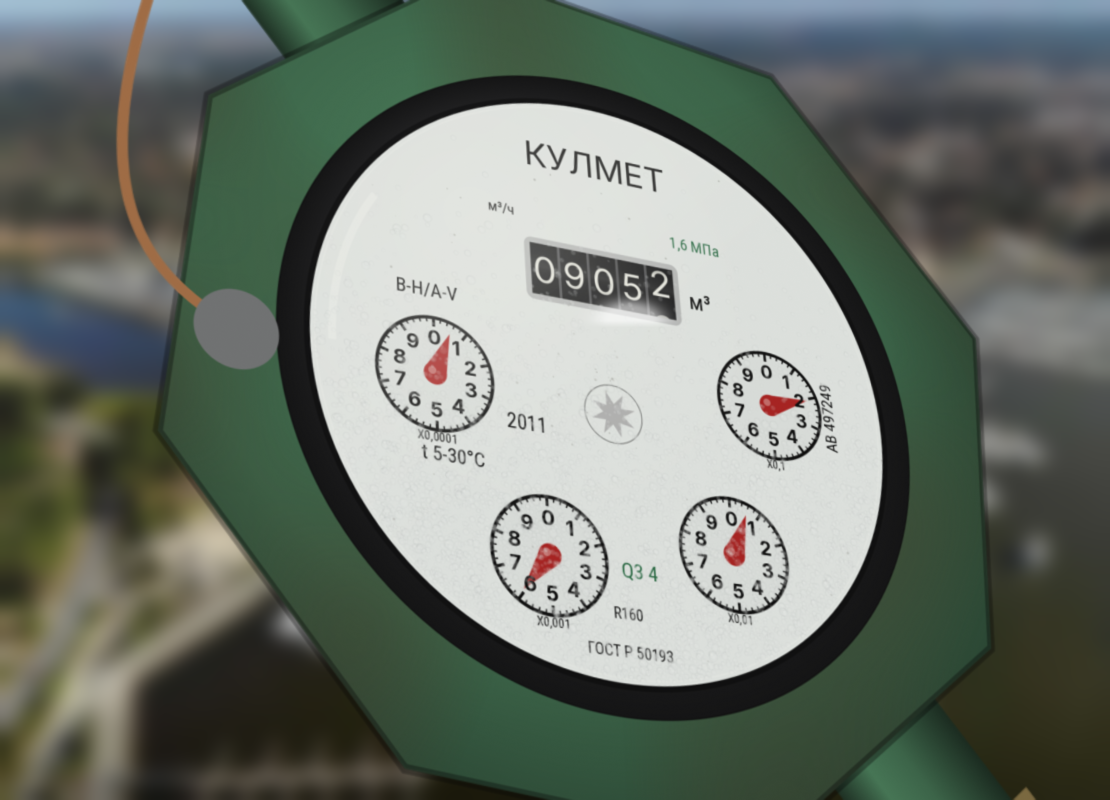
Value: 9052.2060 m³
